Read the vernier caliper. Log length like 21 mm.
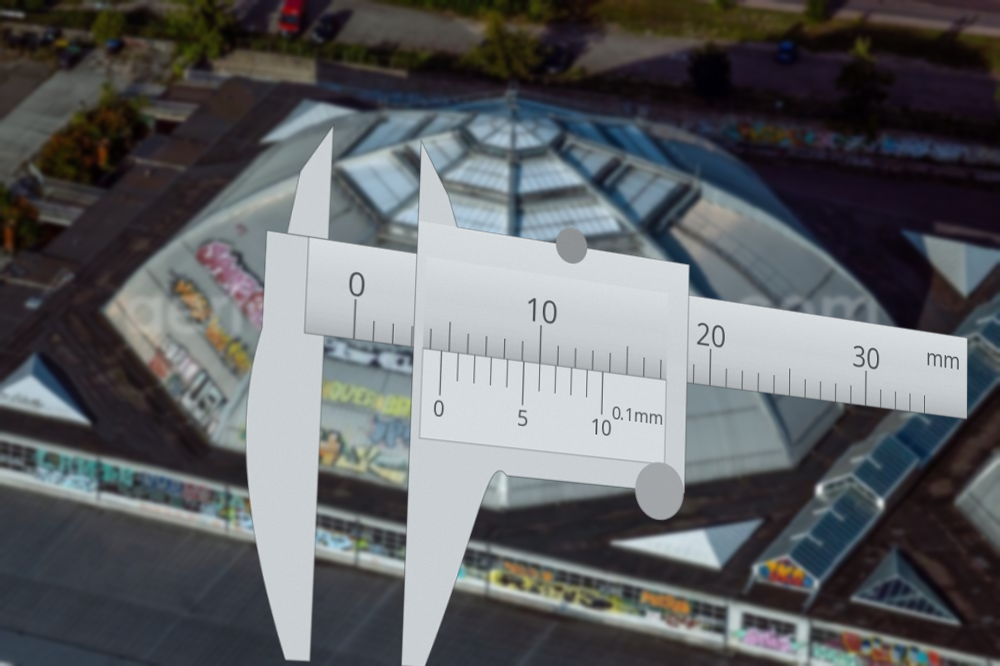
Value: 4.6 mm
